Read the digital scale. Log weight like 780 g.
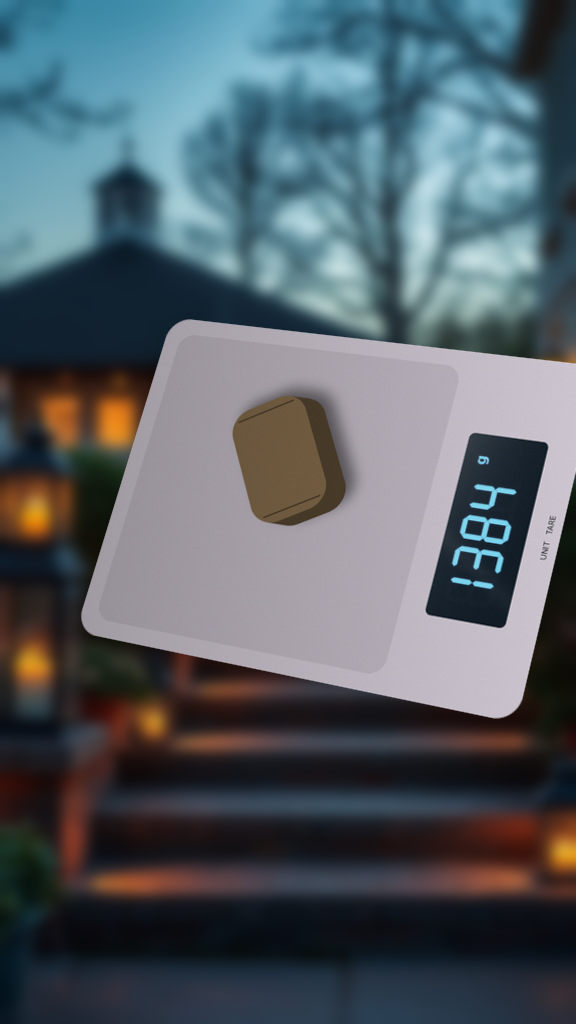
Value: 1384 g
